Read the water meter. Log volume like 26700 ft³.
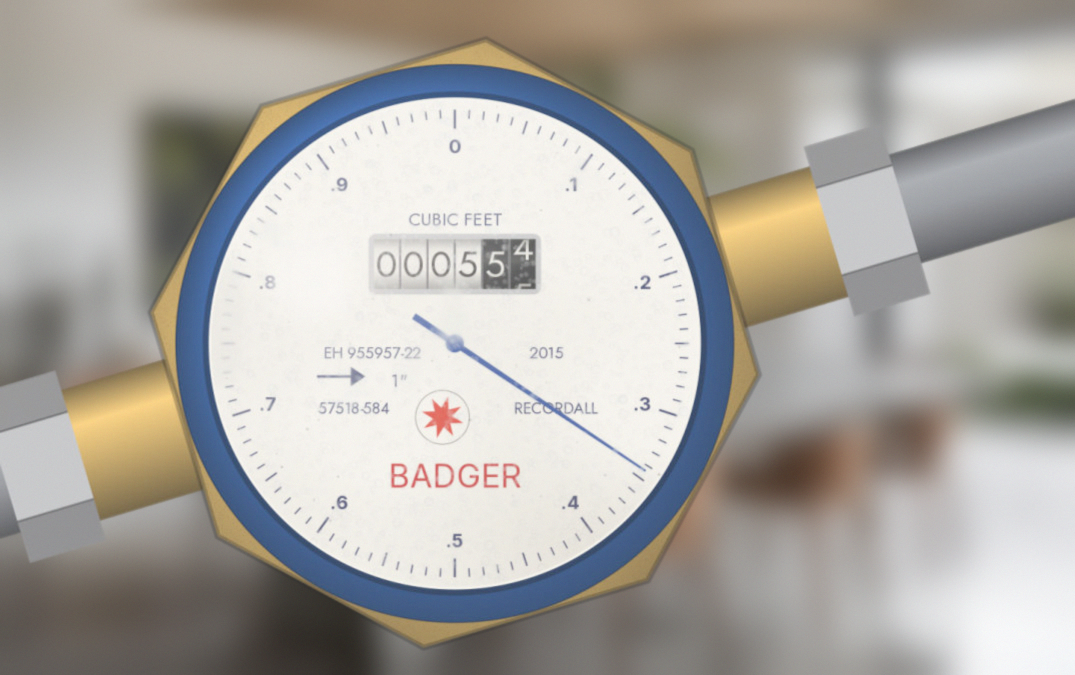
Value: 554.34 ft³
